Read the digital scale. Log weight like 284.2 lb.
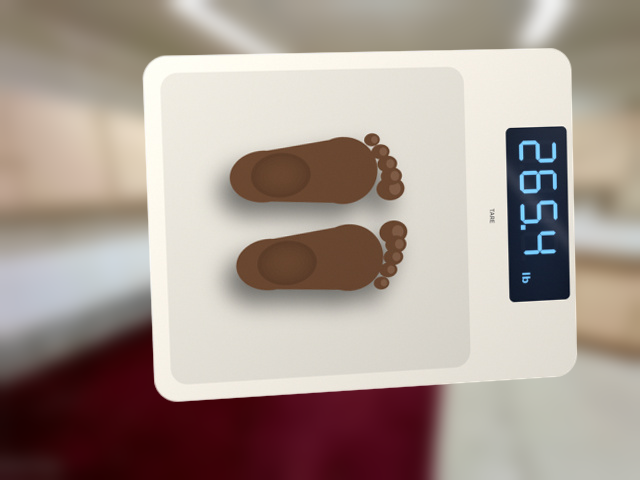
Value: 265.4 lb
